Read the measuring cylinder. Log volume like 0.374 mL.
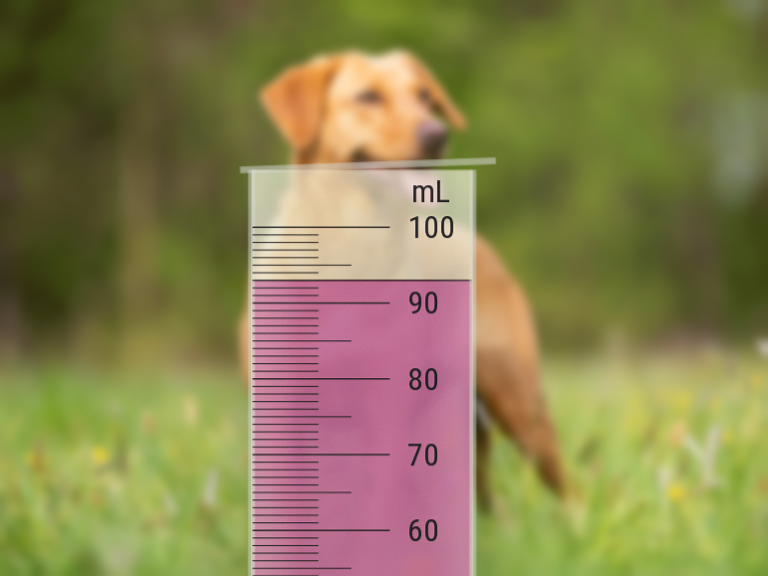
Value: 93 mL
